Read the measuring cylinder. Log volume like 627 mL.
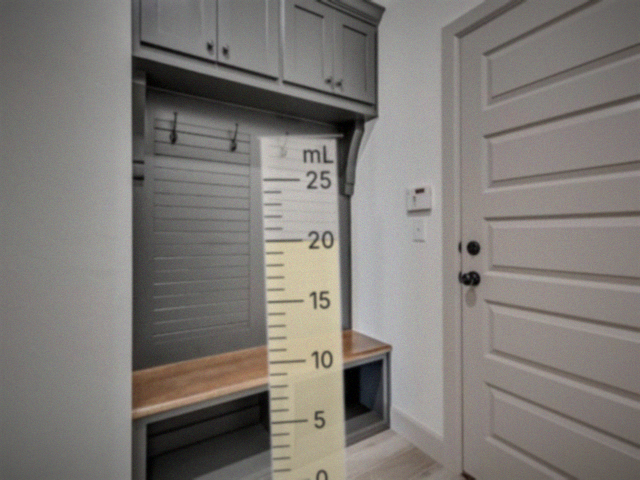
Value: 20 mL
